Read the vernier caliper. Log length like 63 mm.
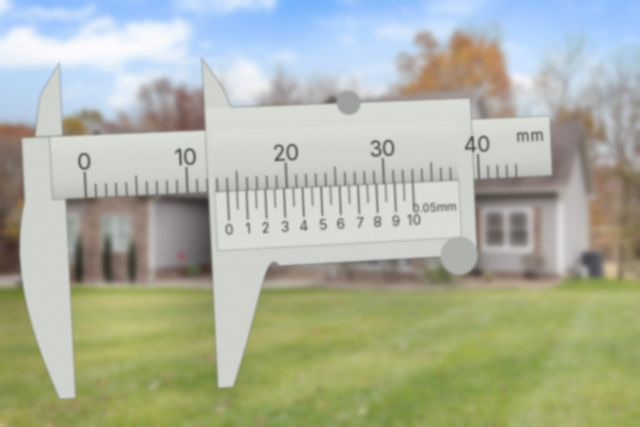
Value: 14.0 mm
